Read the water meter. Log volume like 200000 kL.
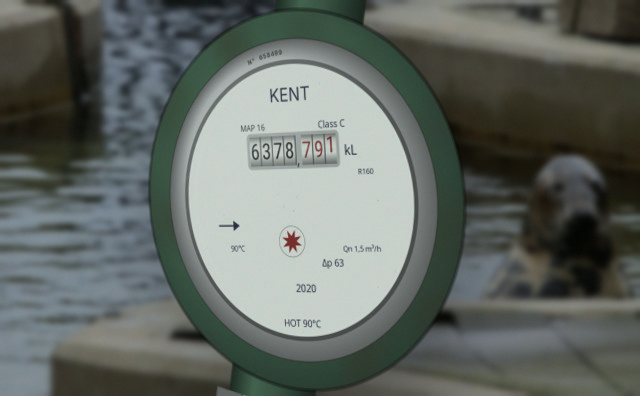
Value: 6378.791 kL
